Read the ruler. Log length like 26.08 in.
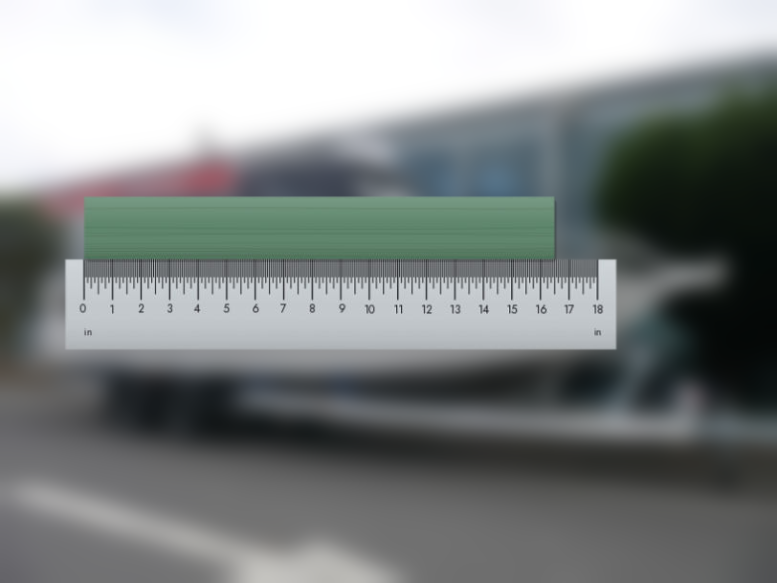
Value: 16.5 in
